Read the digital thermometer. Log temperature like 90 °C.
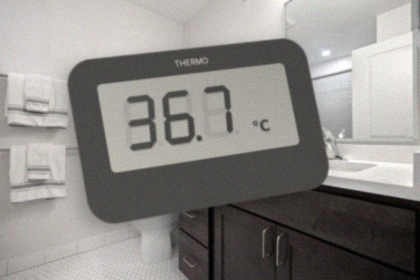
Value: 36.7 °C
